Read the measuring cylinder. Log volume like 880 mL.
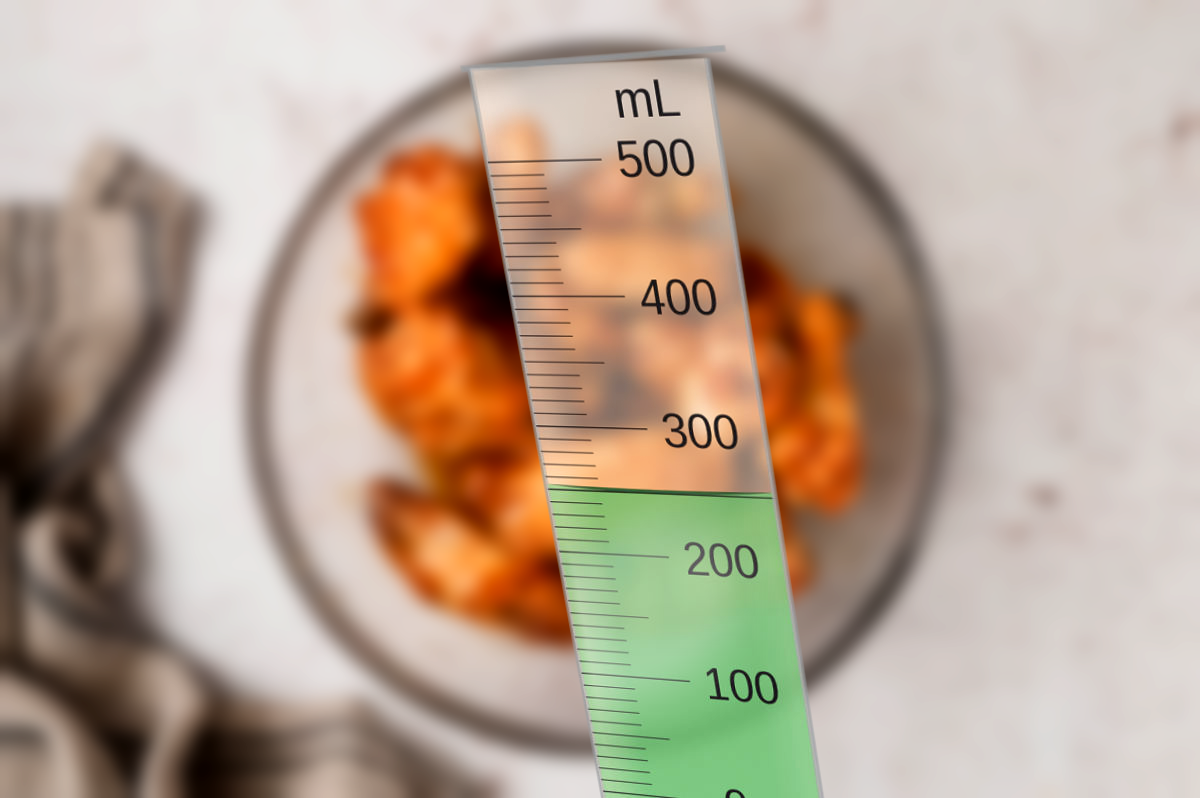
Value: 250 mL
